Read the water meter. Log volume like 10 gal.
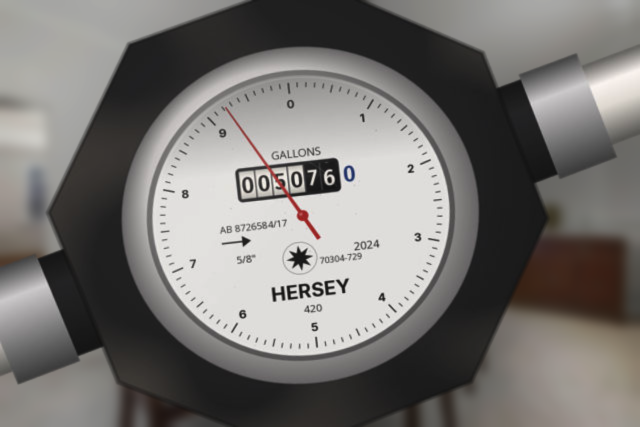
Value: 50759.2 gal
